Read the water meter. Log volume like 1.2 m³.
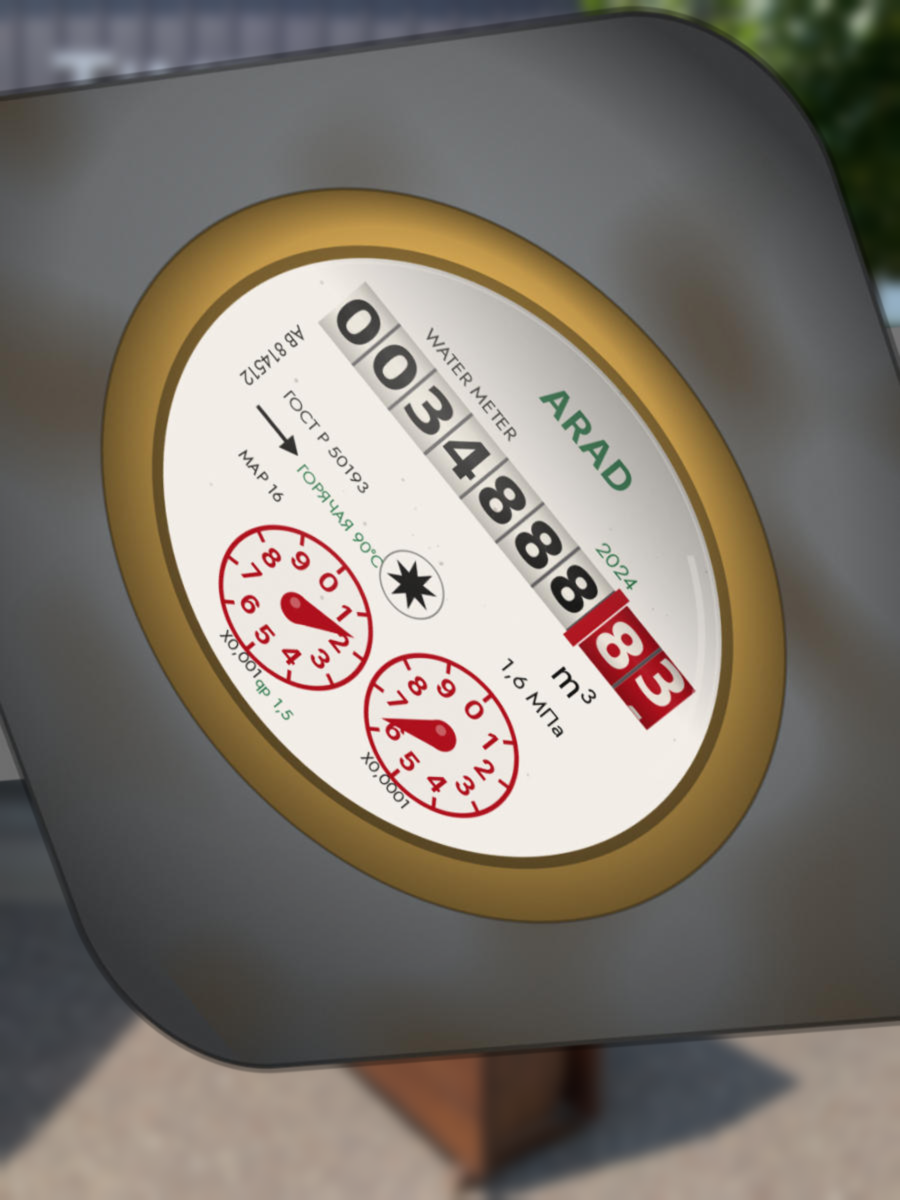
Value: 34888.8316 m³
